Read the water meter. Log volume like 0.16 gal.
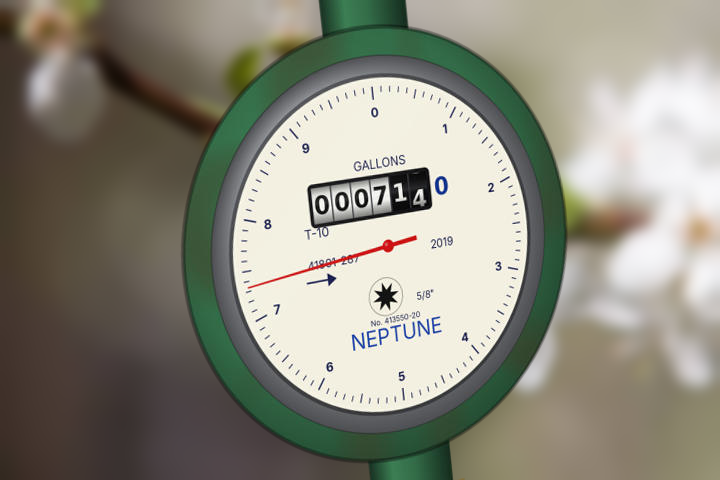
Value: 7137.3 gal
